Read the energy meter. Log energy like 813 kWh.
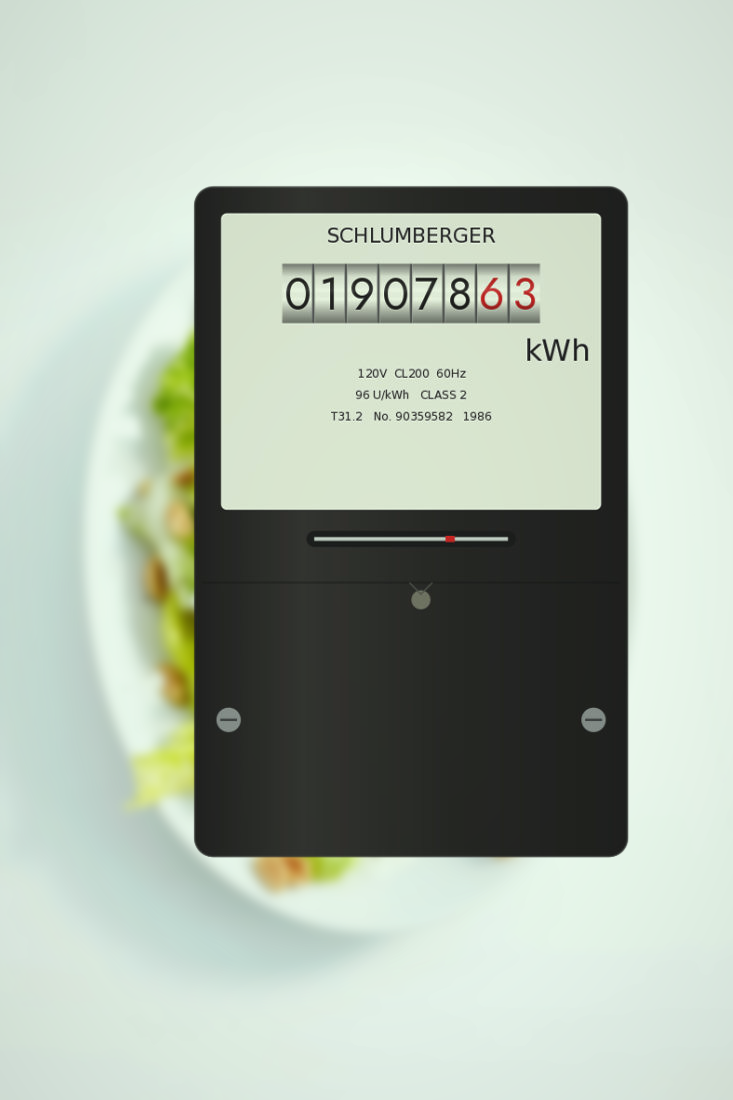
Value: 19078.63 kWh
